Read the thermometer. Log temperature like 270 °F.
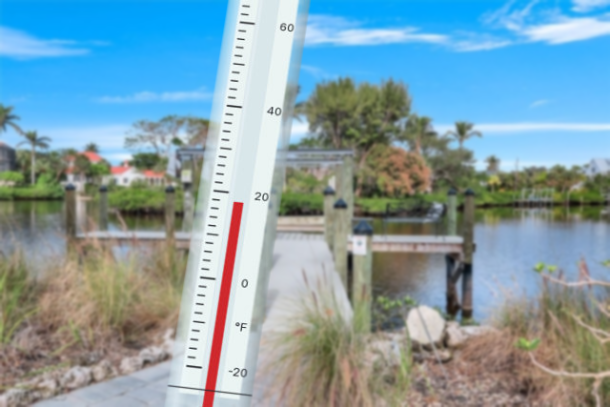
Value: 18 °F
